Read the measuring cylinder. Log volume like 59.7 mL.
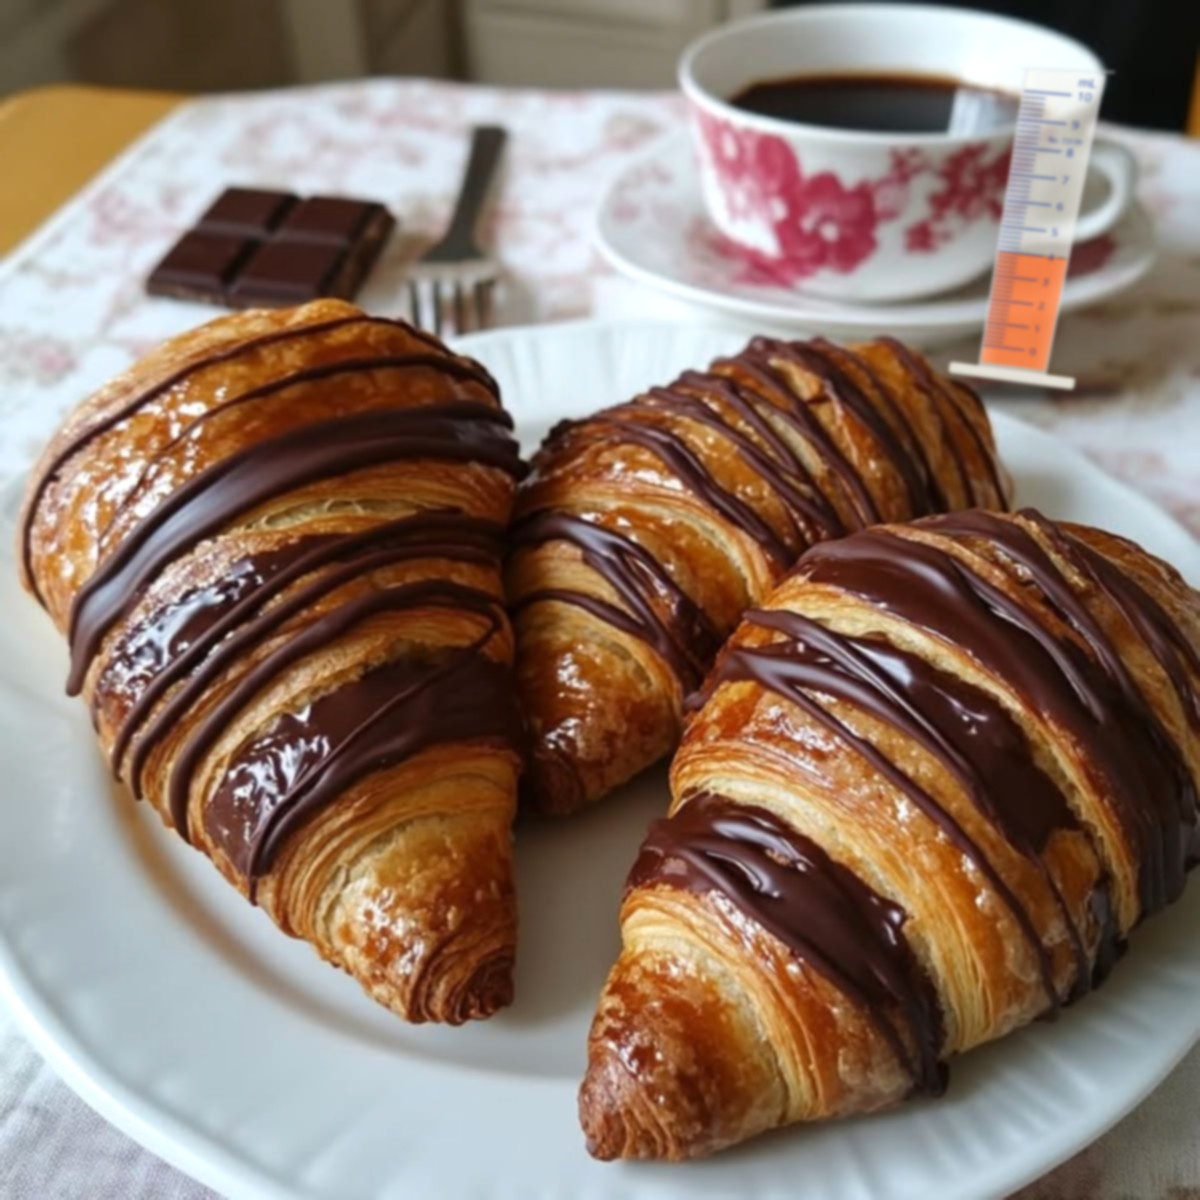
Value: 4 mL
